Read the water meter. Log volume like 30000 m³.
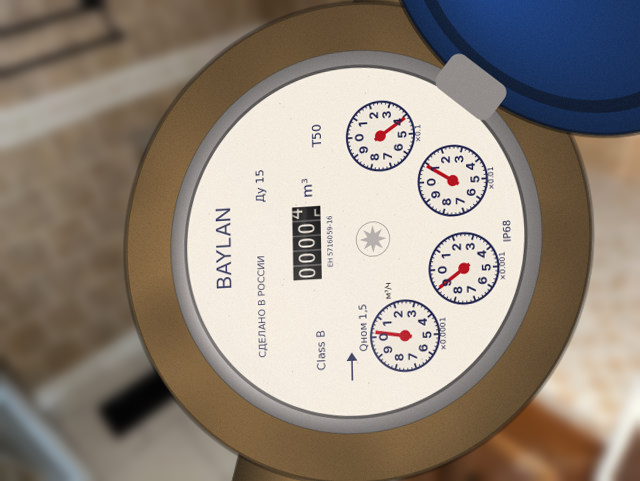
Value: 4.4090 m³
